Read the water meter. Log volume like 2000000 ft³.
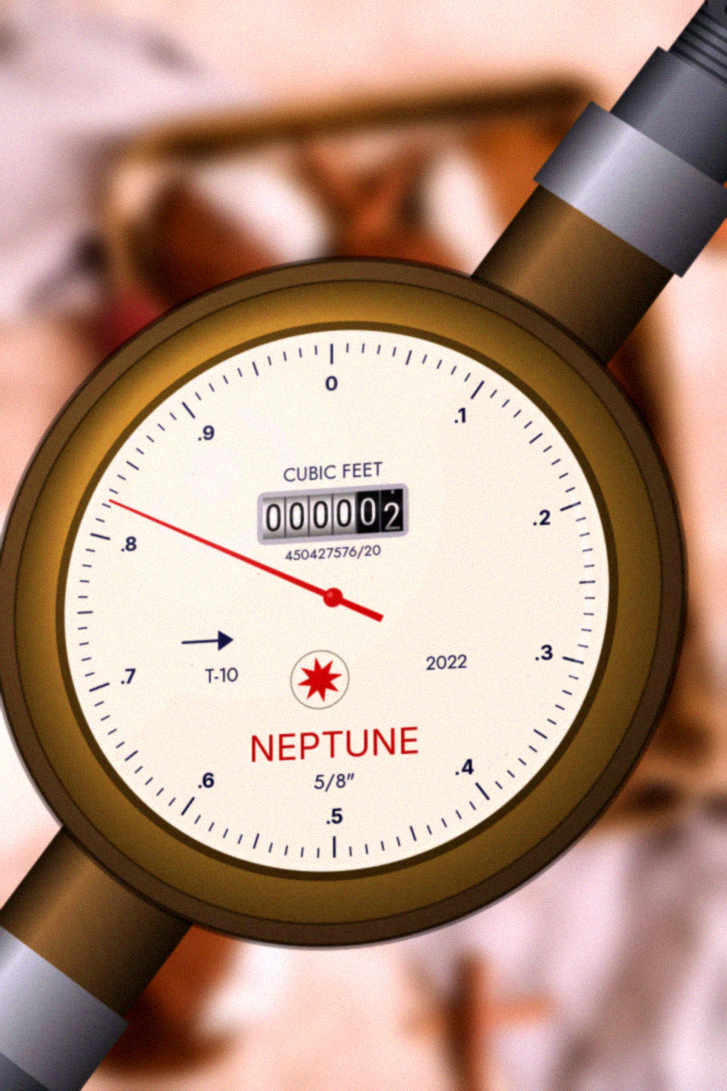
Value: 1.82 ft³
